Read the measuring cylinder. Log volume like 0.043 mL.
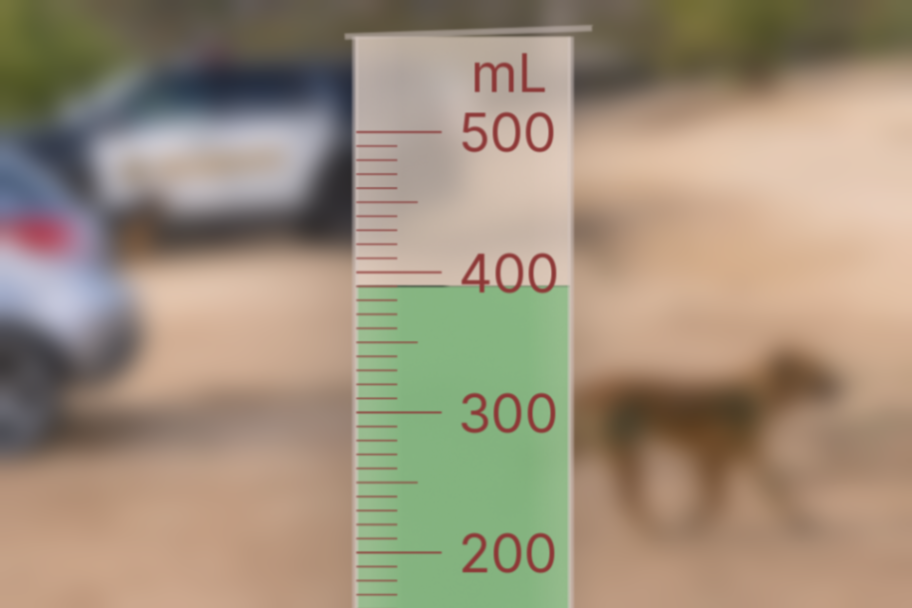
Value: 390 mL
